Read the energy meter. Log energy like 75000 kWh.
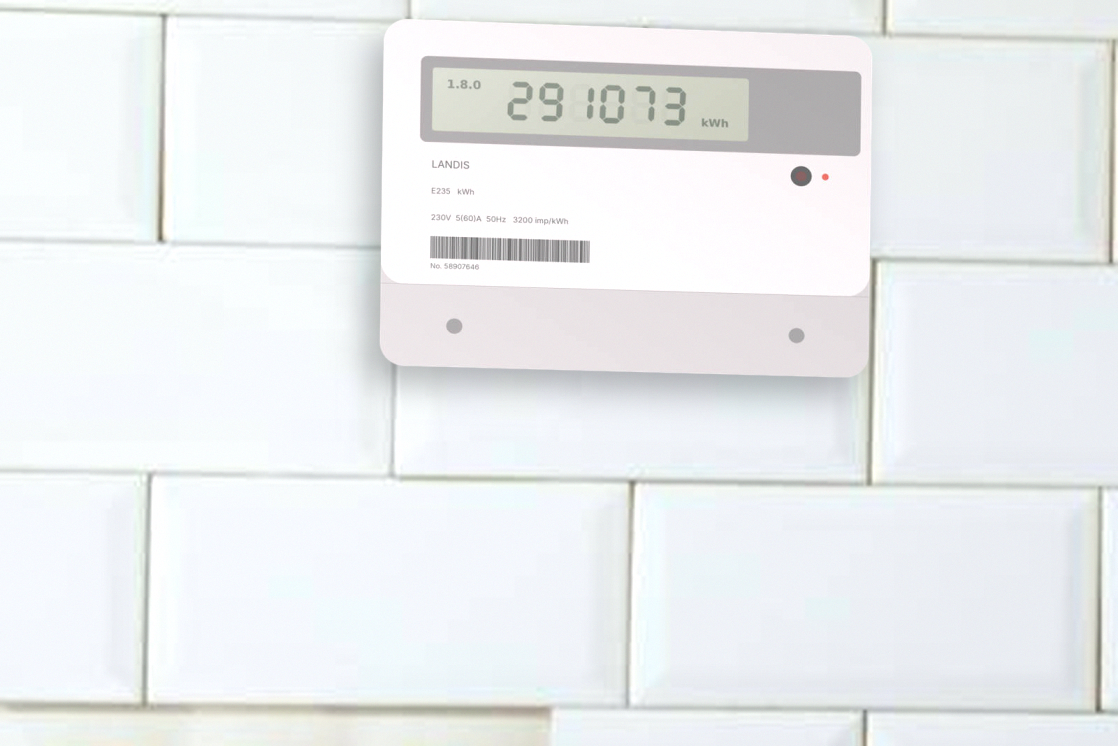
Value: 291073 kWh
